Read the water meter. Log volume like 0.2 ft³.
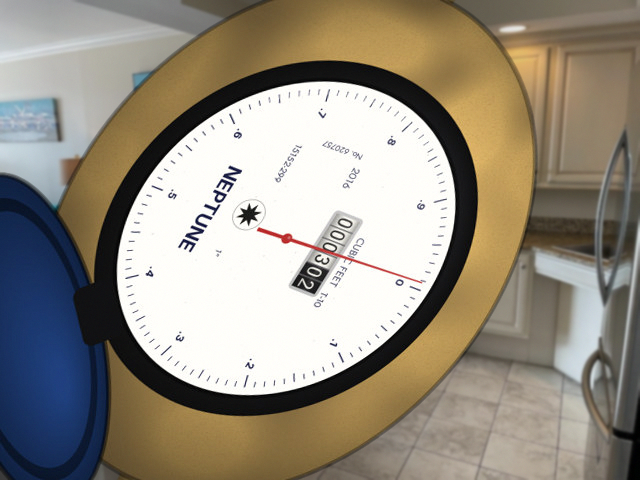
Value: 301.99 ft³
